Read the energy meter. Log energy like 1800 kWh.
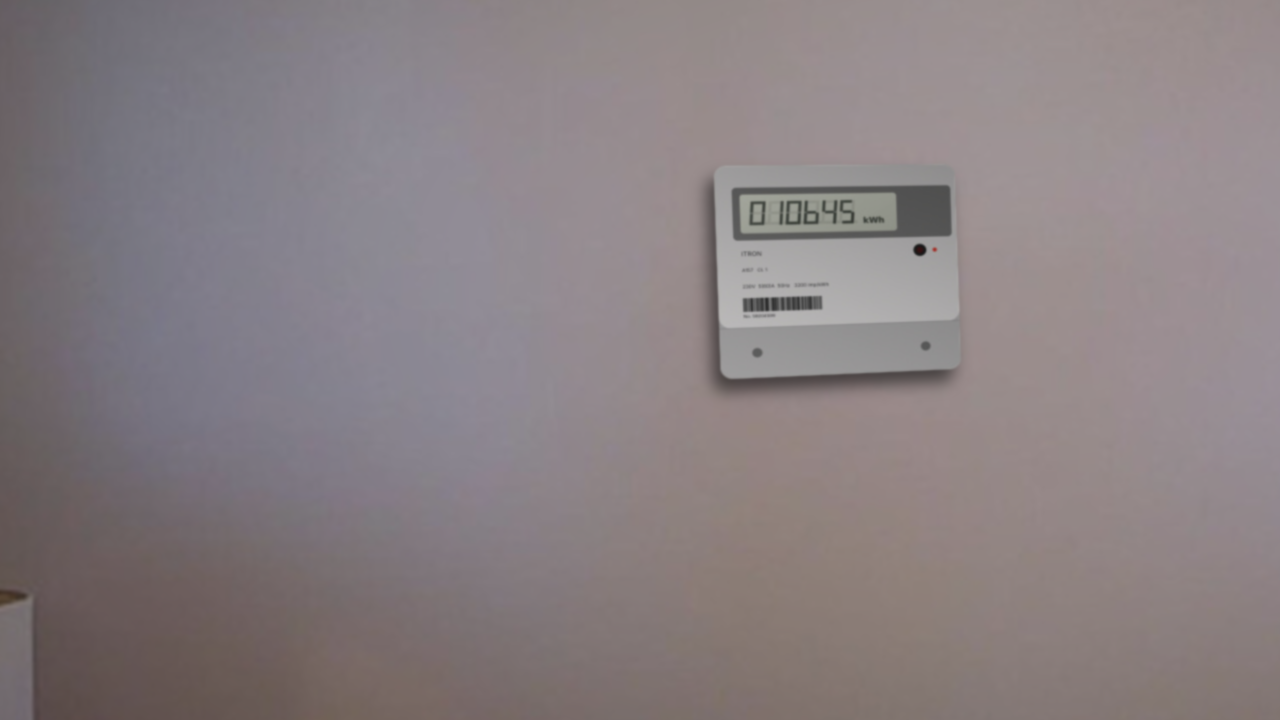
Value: 10645 kWh
